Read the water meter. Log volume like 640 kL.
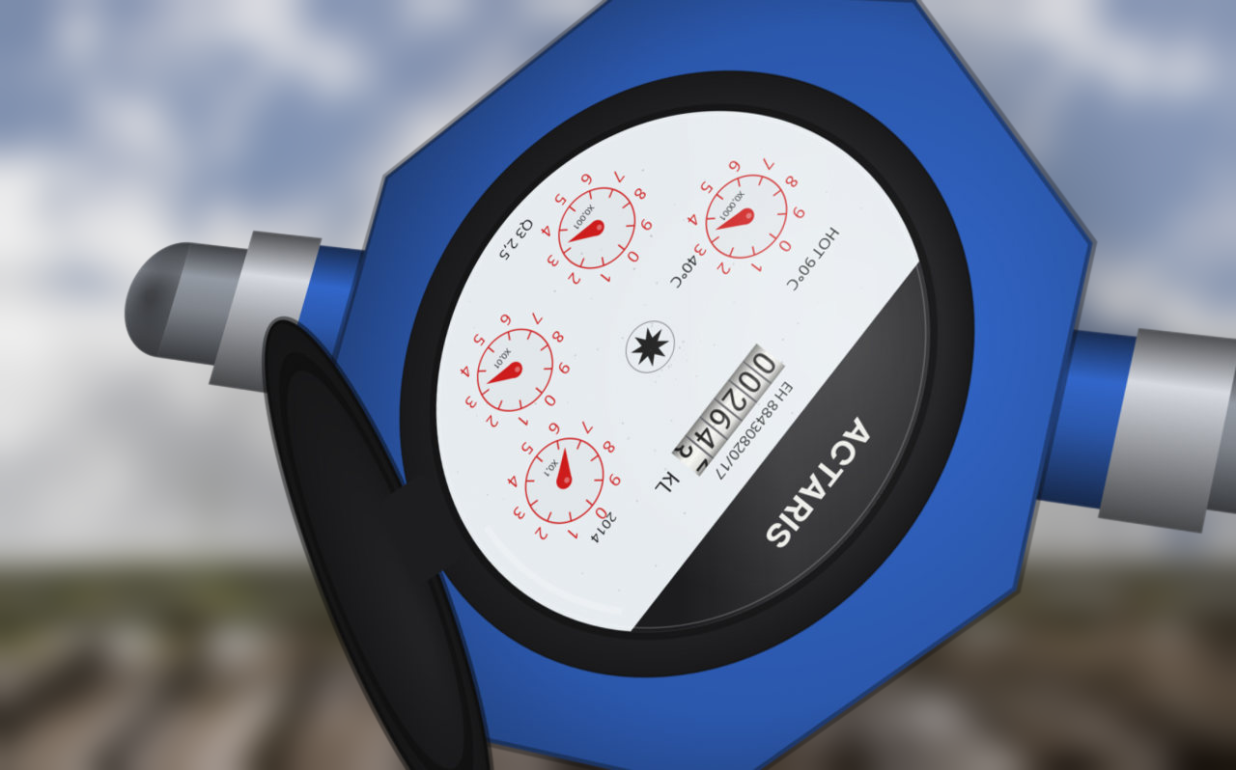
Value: 2642.6333 kL
